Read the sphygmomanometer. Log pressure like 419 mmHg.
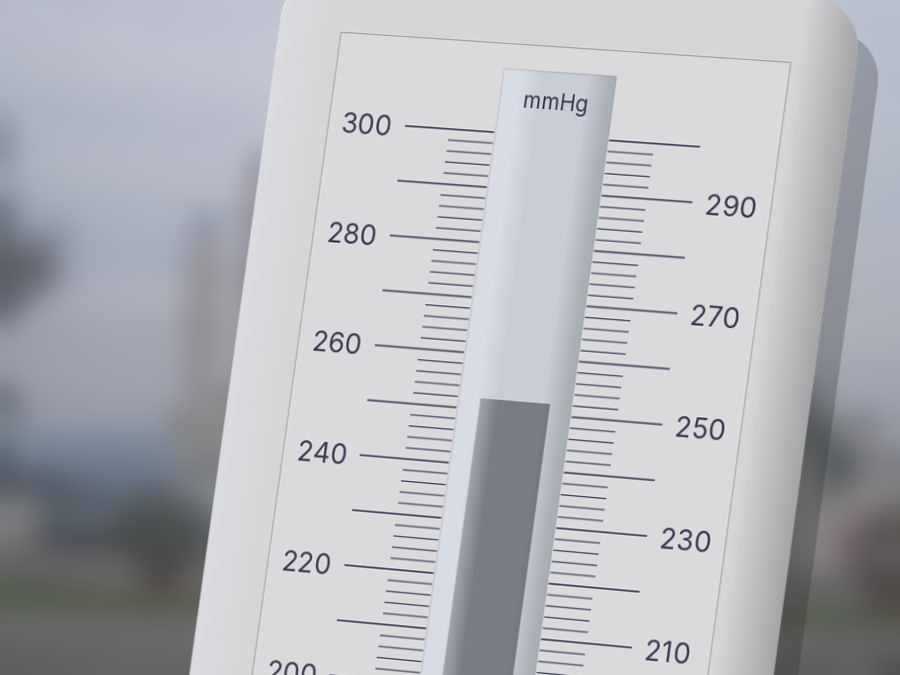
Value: 252 mmHg
